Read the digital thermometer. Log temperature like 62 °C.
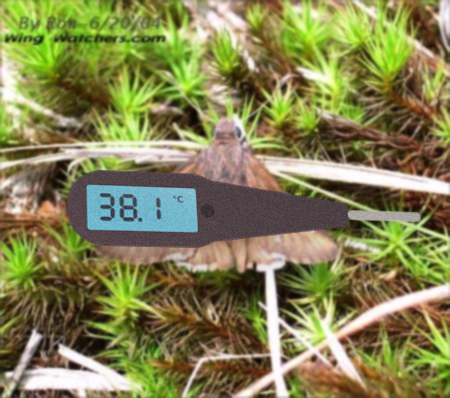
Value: 38.1 °C
